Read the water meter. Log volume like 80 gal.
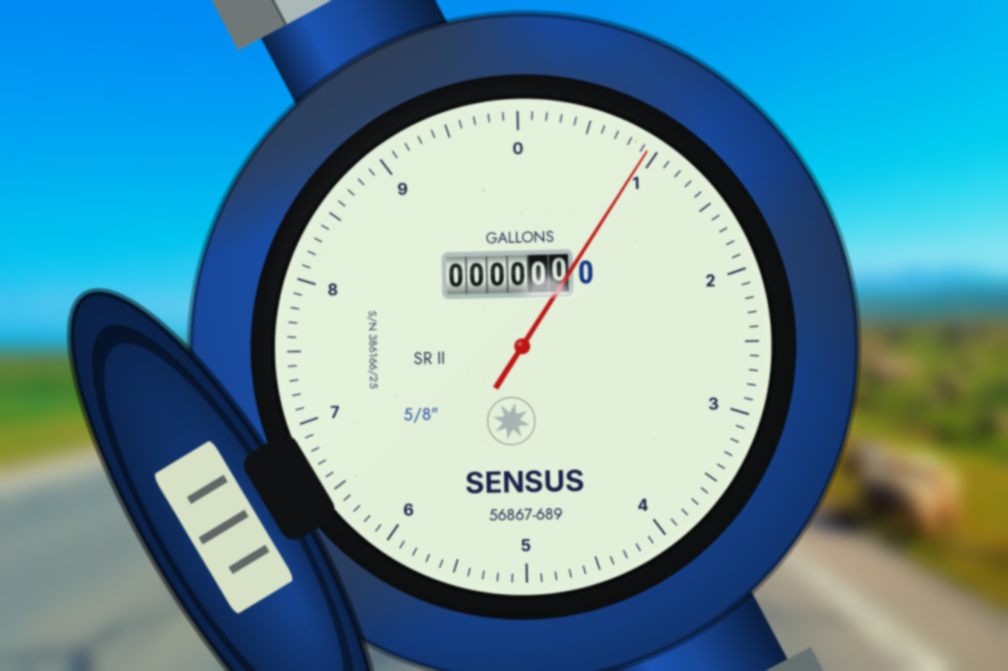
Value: 0.9 gal
